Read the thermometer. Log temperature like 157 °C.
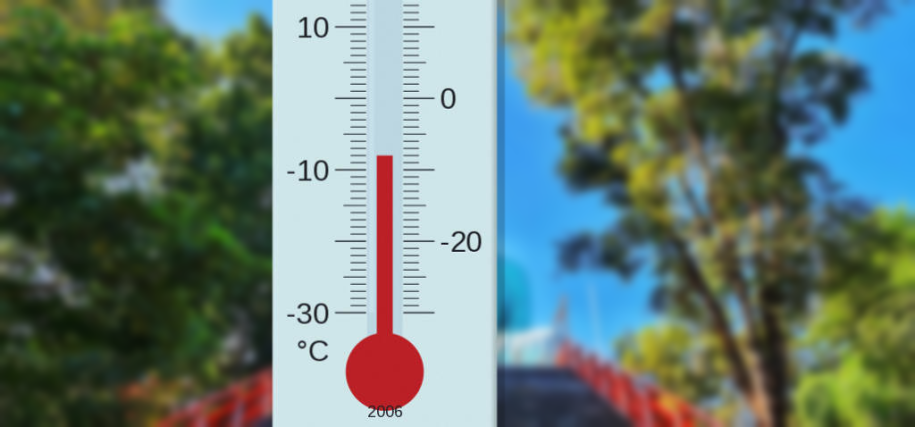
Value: -8 °C
